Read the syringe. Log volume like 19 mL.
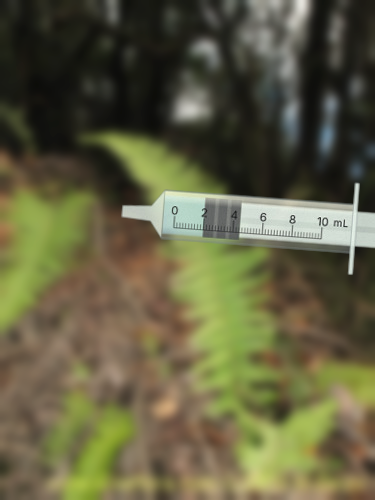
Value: 2 mL
